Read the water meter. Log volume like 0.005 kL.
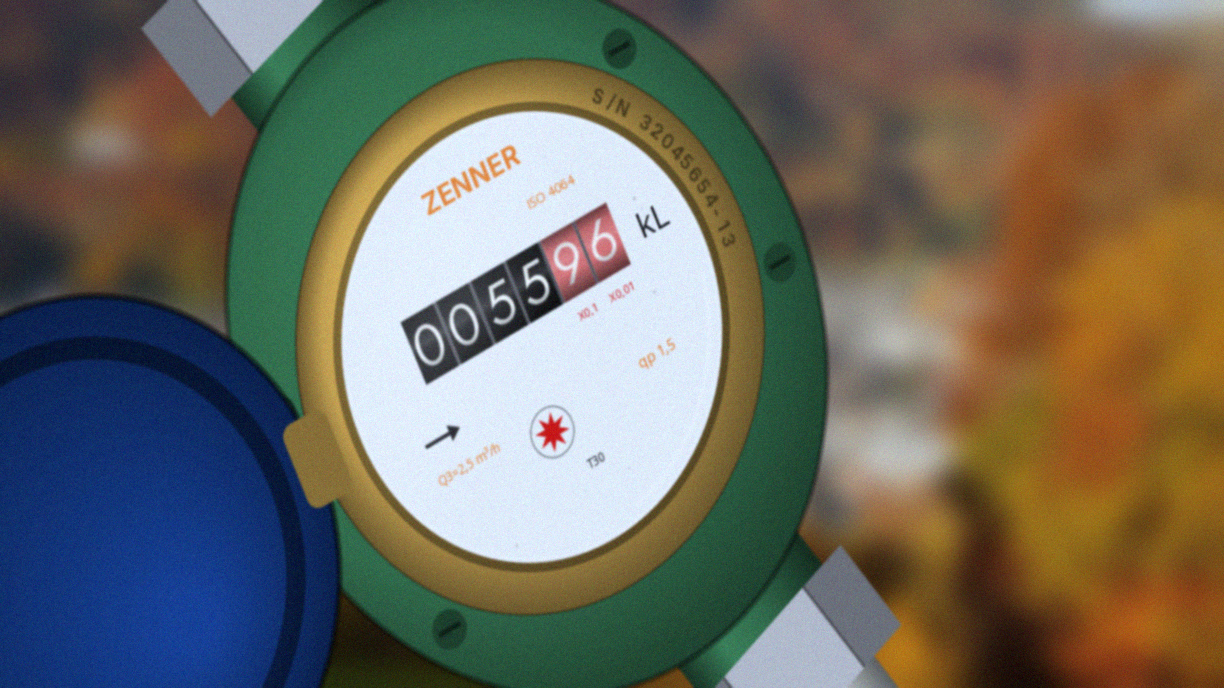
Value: 55.96 kL
